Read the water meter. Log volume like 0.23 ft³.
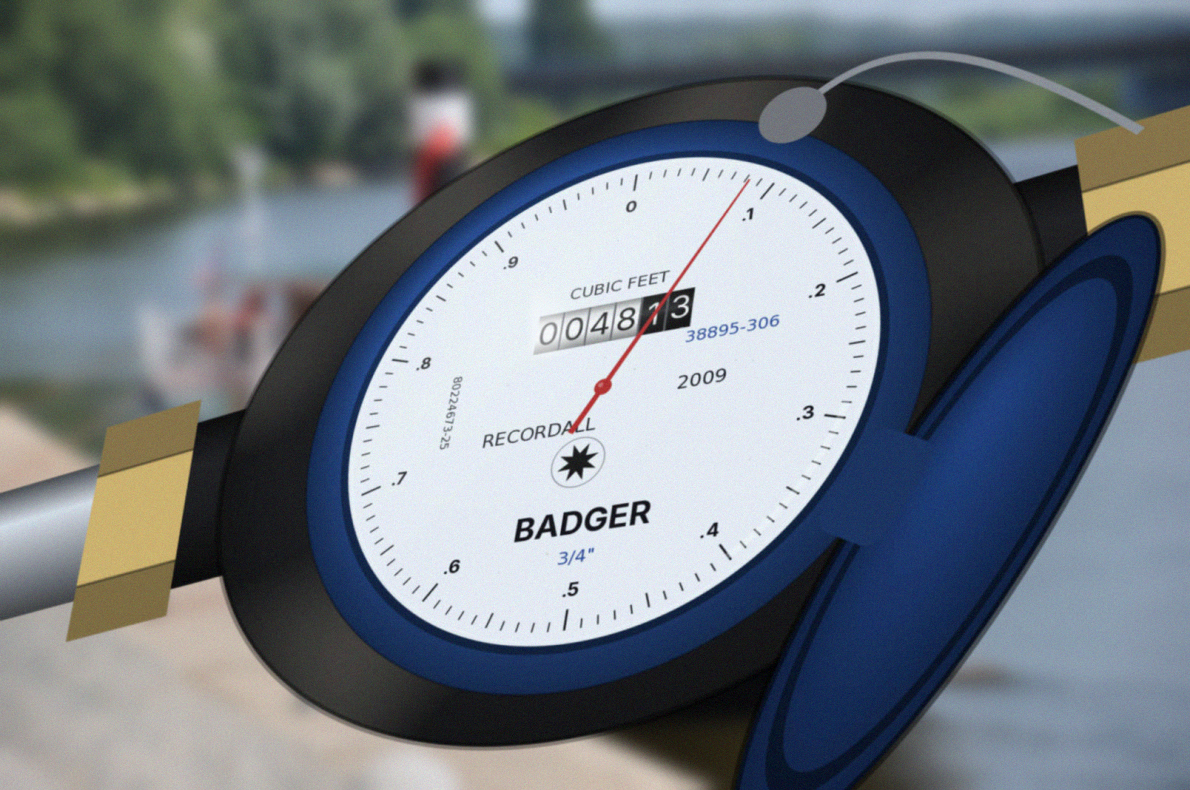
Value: 4813.08 ft³
